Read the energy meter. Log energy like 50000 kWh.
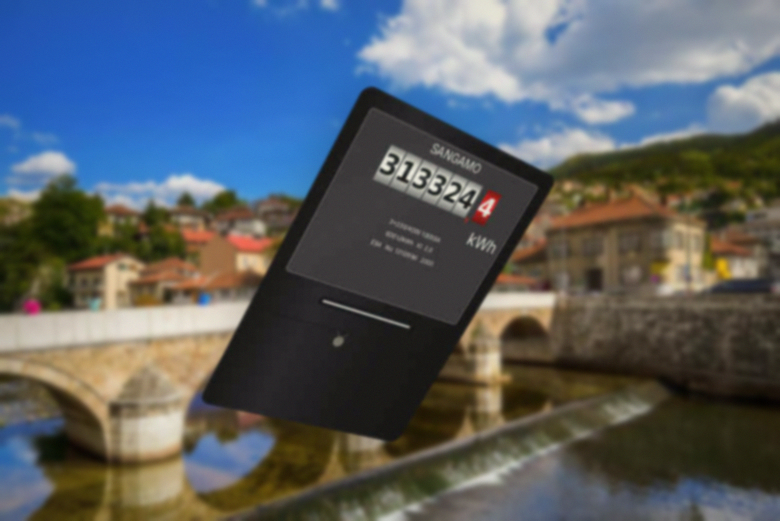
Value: 313324.4 kWh
